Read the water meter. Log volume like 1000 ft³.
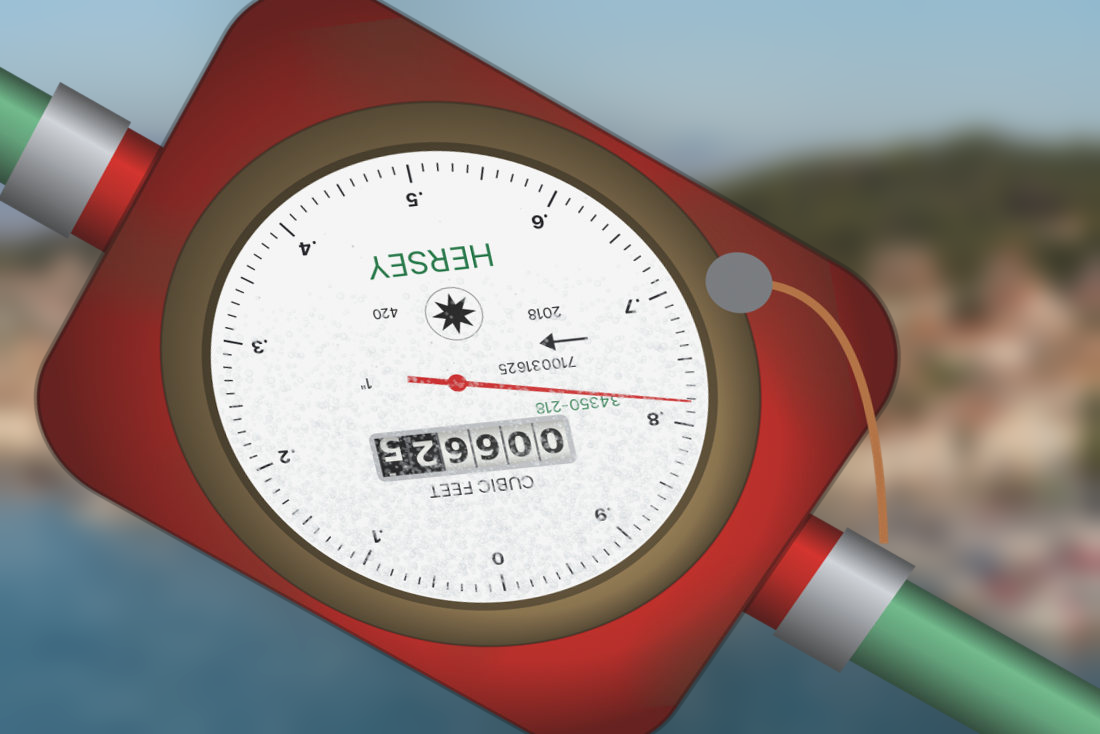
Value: 6624.78 ft³
